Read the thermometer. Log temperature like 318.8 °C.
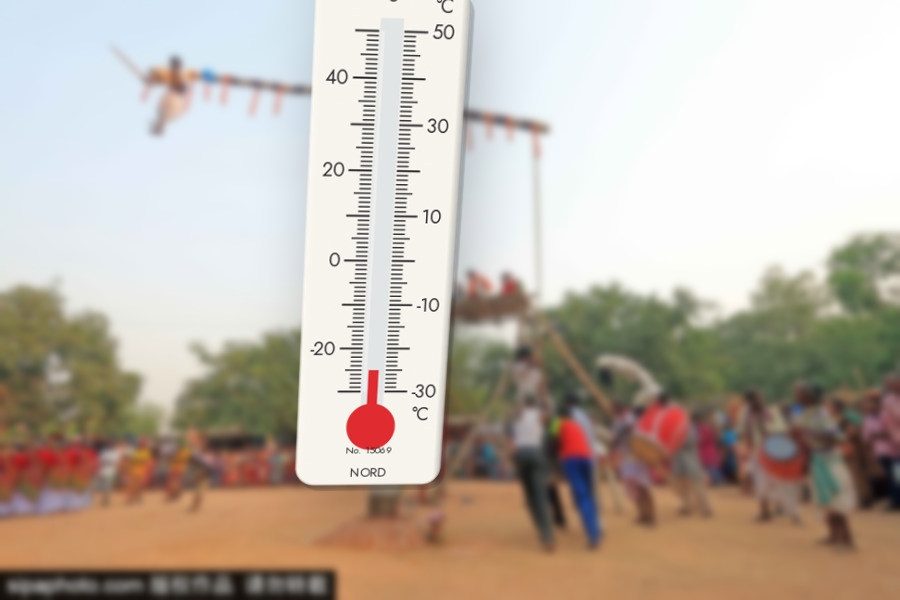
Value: -25 °C
